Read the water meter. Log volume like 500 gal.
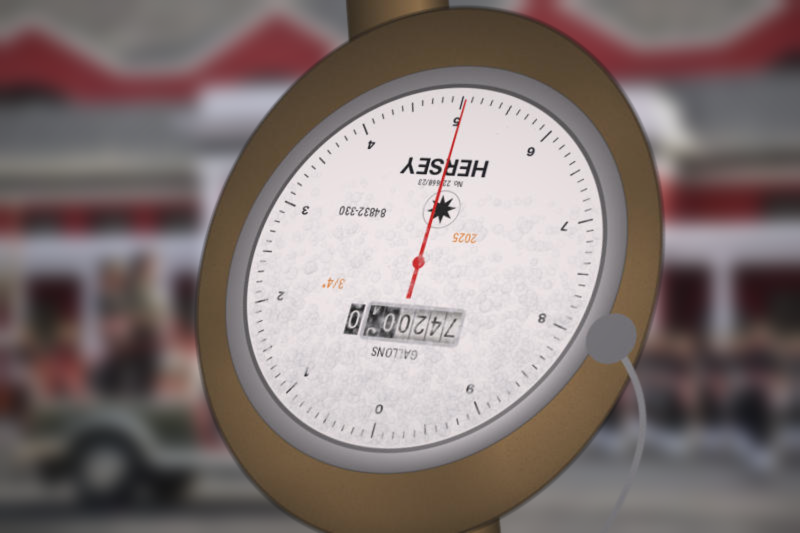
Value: 7420035.0 gal
